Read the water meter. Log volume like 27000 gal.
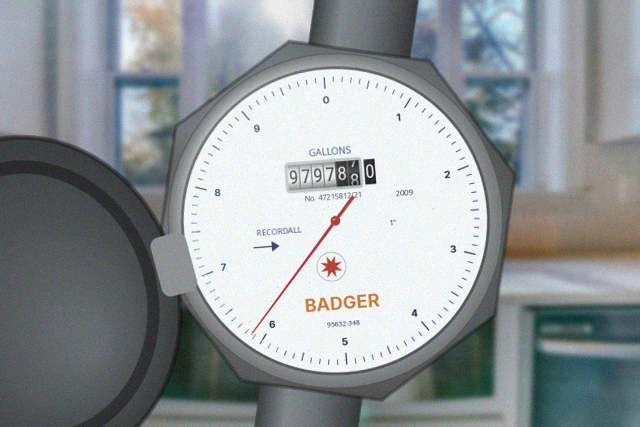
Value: 9797876.1 gal
